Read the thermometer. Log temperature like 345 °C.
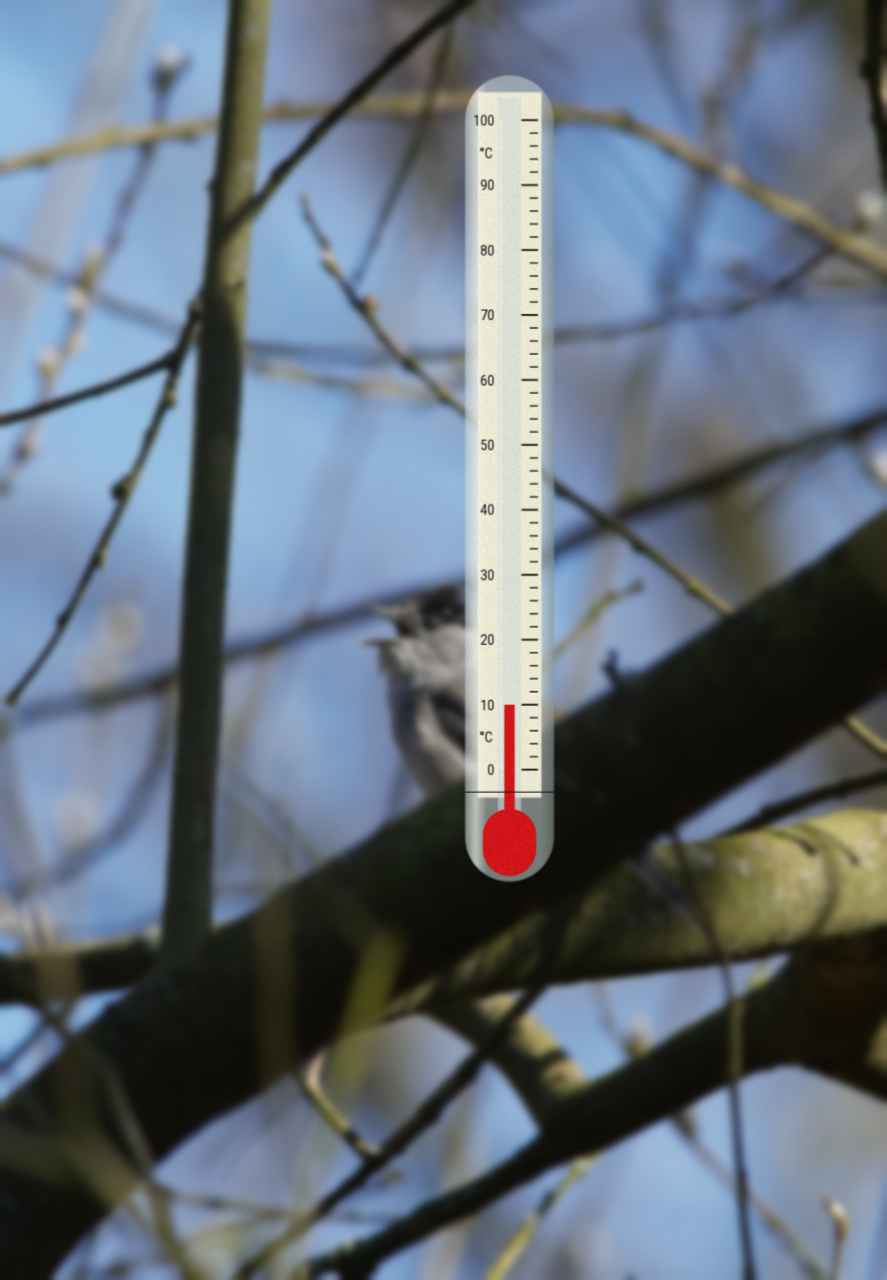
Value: 10 °C
